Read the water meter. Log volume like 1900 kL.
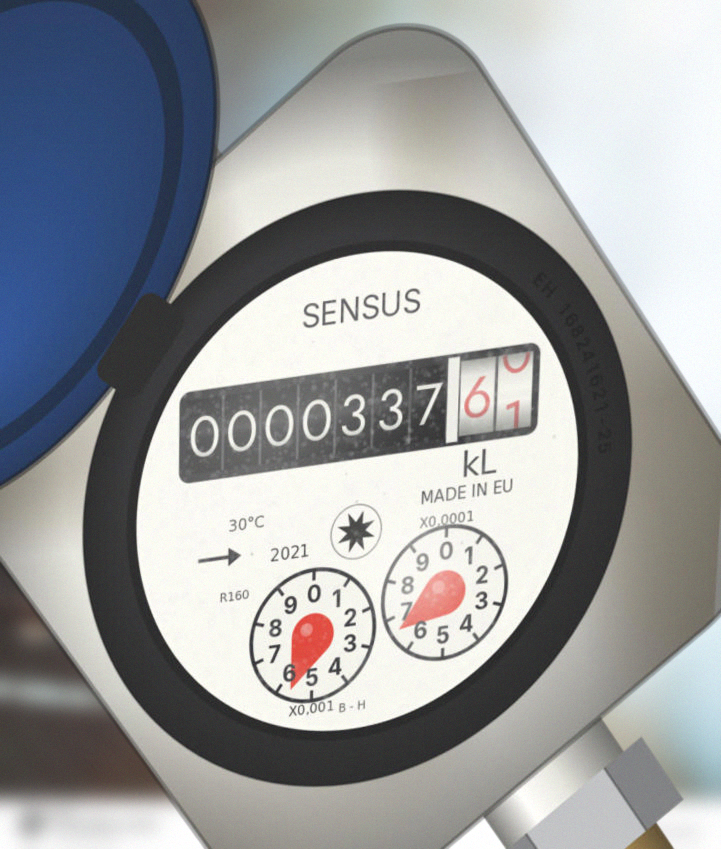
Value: 337.6056 kL
